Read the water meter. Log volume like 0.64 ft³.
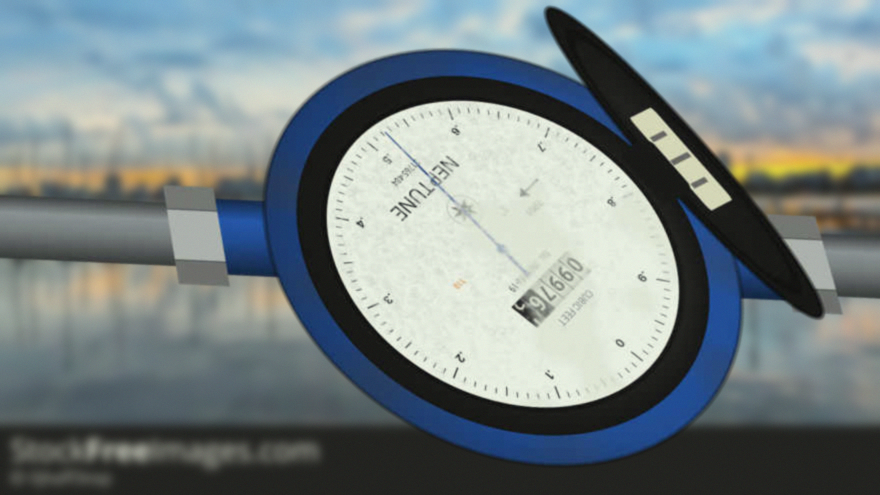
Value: 99761.52 ft³
